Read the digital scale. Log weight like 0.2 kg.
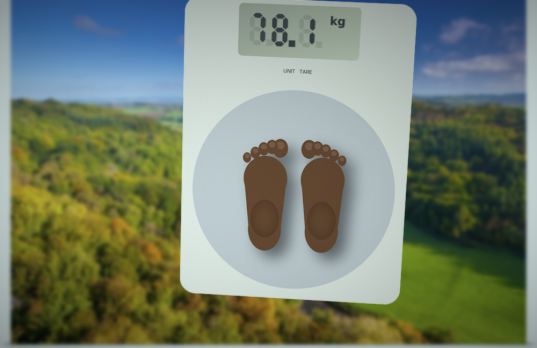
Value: 78.1 kg
